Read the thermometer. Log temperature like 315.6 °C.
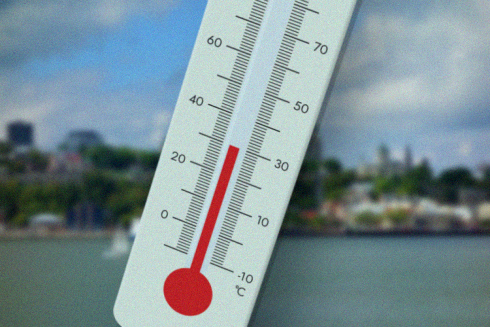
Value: 30 °C
